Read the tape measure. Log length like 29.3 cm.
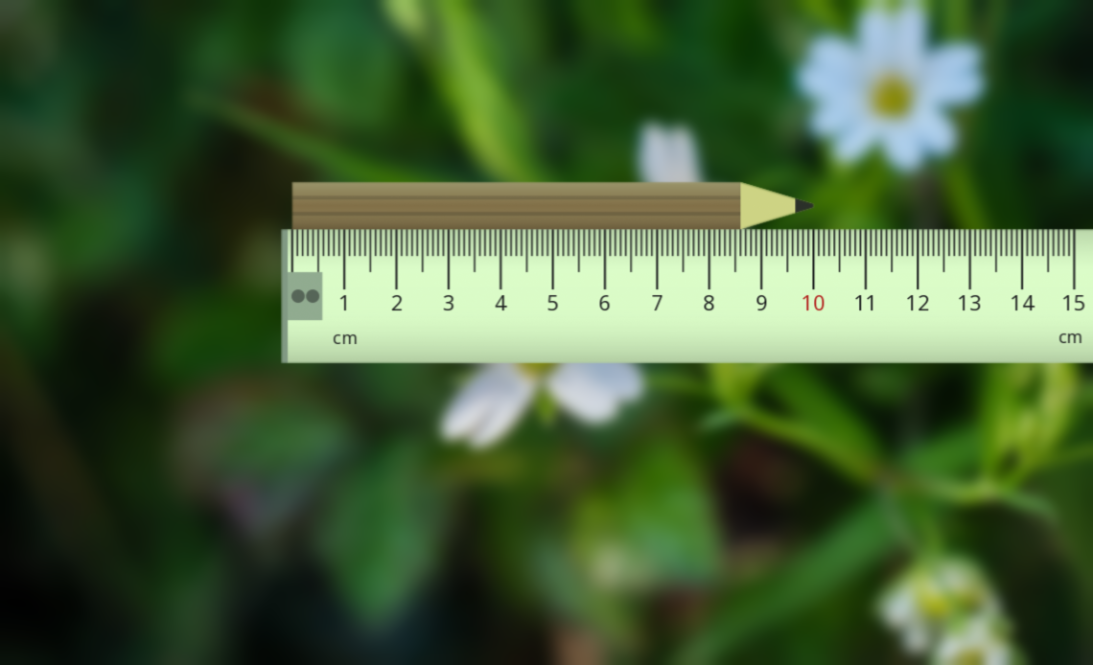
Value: 10 cm
